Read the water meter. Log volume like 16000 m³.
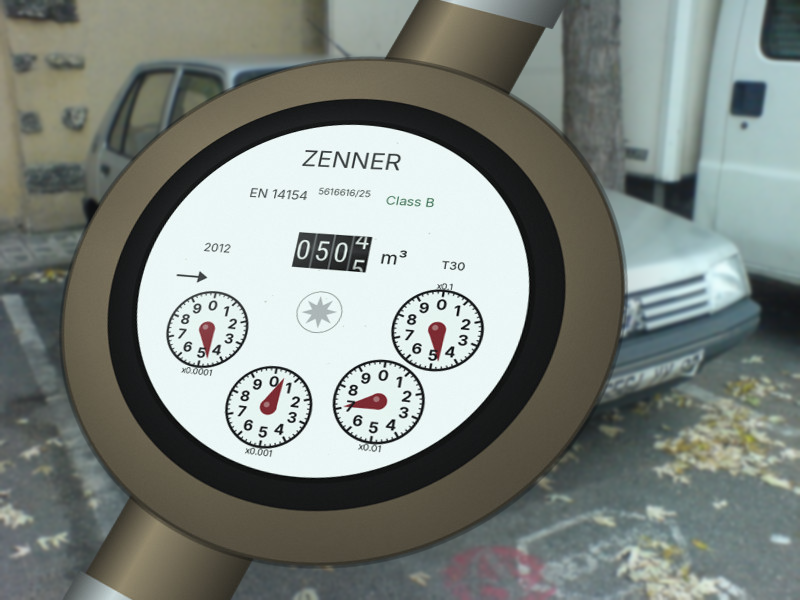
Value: 504.4704 m³
